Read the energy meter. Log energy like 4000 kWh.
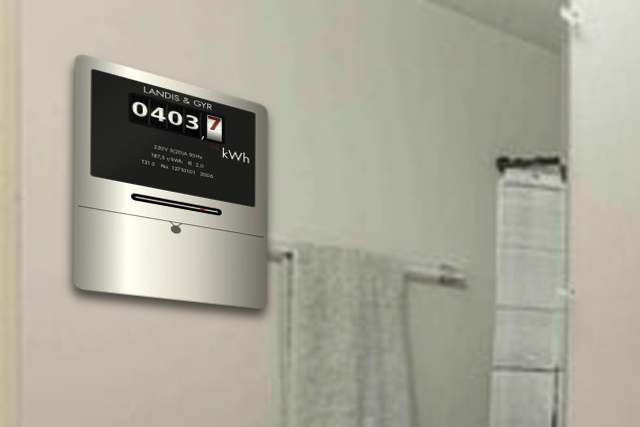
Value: 403.7 kWh
